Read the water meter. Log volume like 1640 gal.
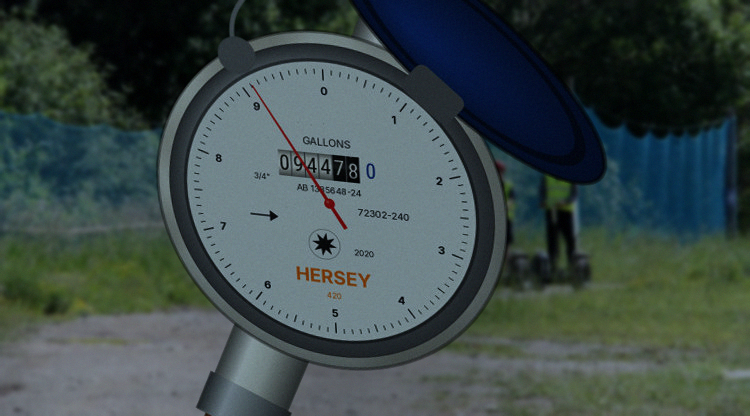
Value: 944779.1 gal
